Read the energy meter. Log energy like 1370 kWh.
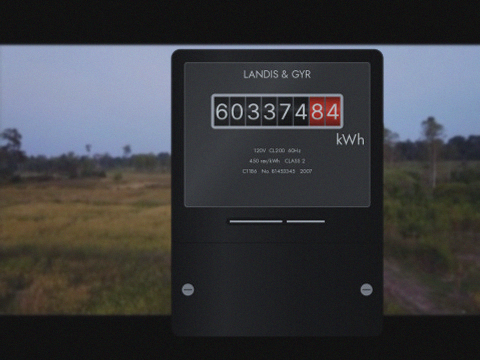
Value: 603374.84 kWh
